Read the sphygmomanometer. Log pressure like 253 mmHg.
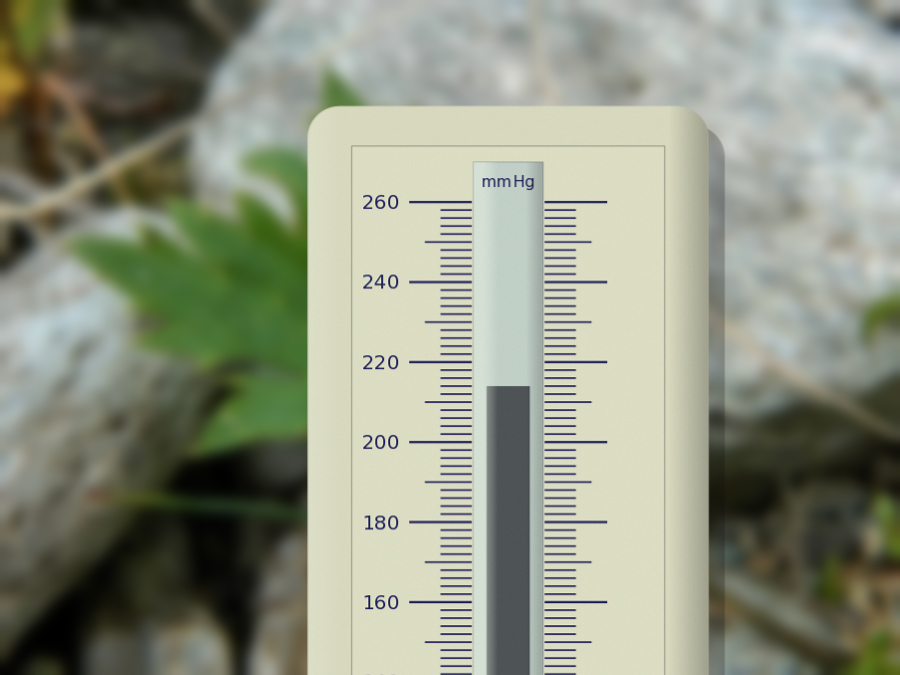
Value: 214 mmHg
